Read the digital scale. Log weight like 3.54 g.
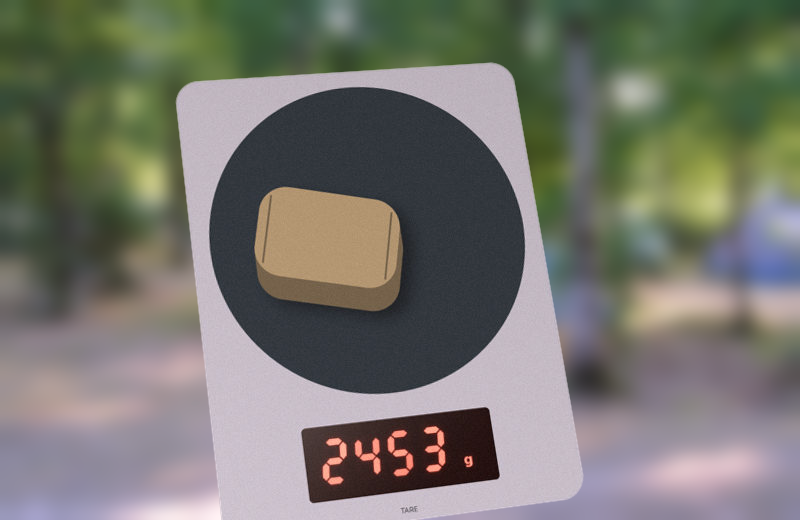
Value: 2453 g
